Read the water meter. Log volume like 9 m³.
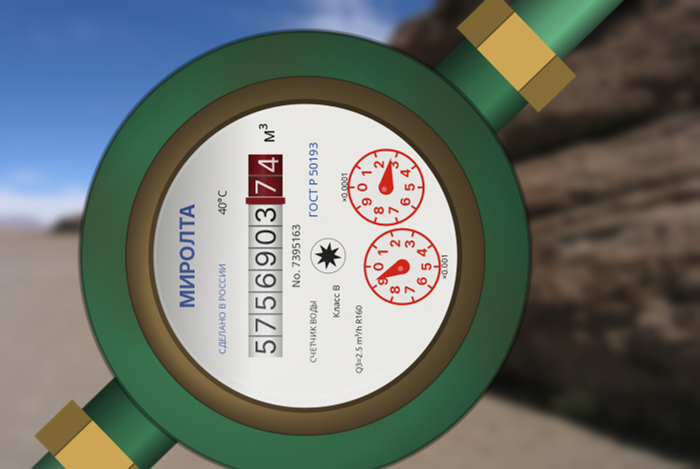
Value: 5756903.7392 m³
